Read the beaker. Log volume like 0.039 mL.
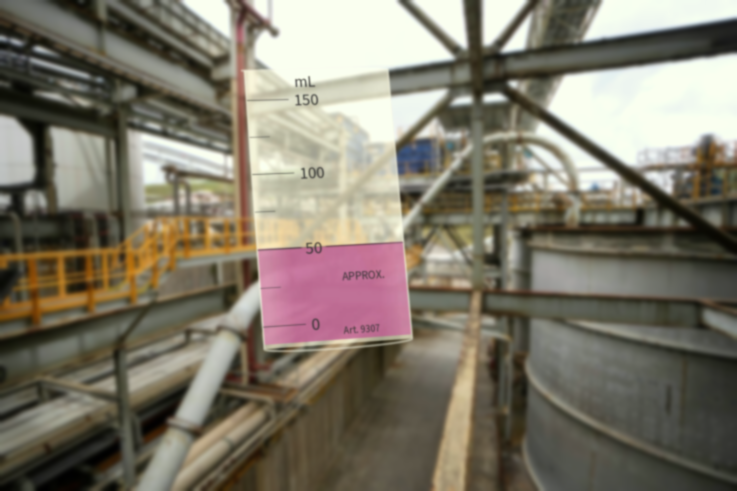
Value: 50 mL
